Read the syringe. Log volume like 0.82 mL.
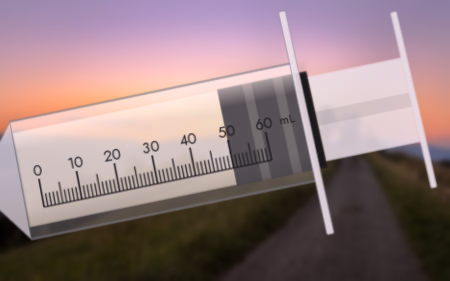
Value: 50 mL
